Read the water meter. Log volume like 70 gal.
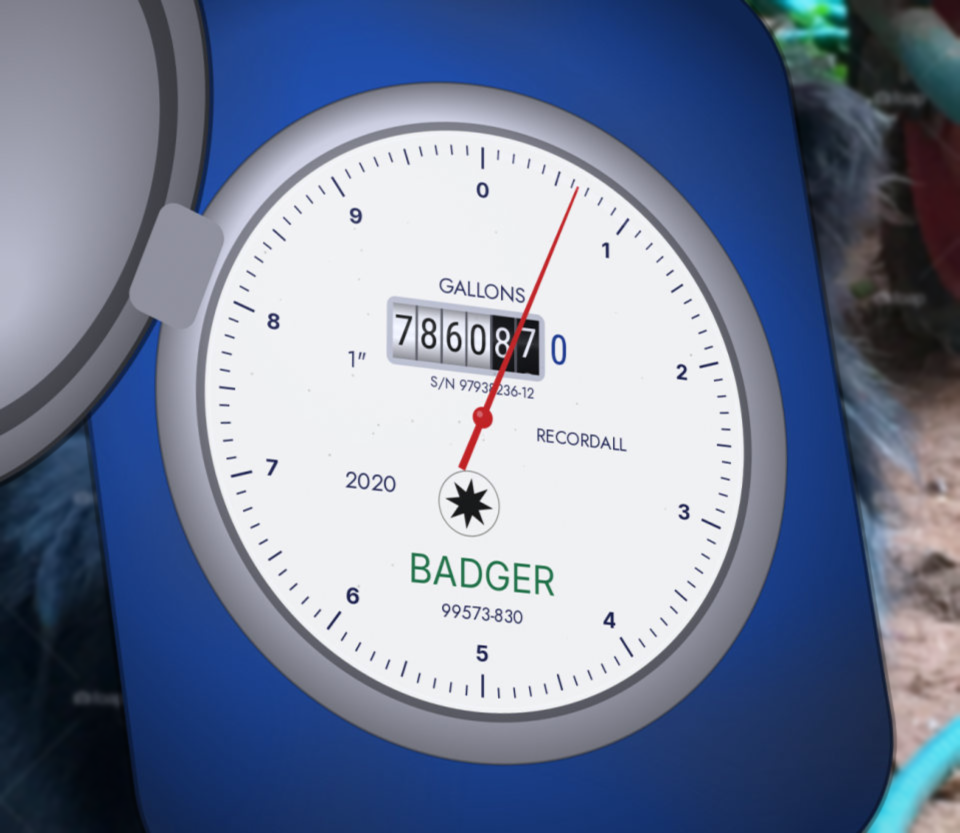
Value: 7860870.6 gal
